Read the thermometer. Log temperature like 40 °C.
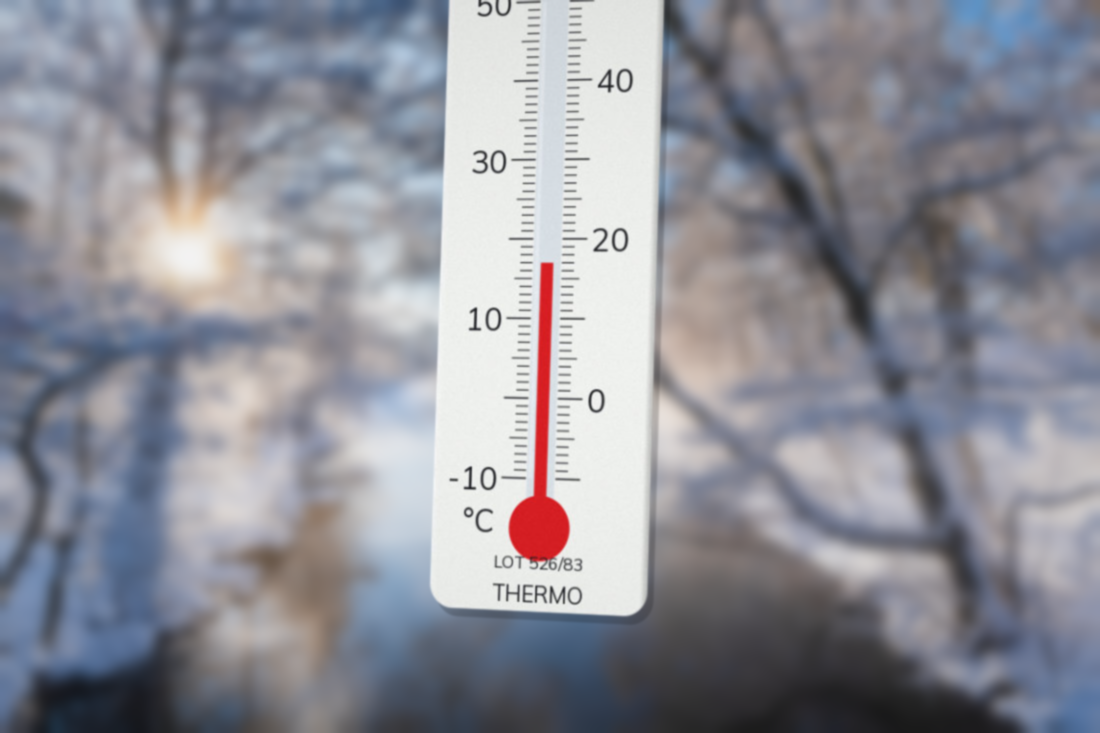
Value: 17 °C
